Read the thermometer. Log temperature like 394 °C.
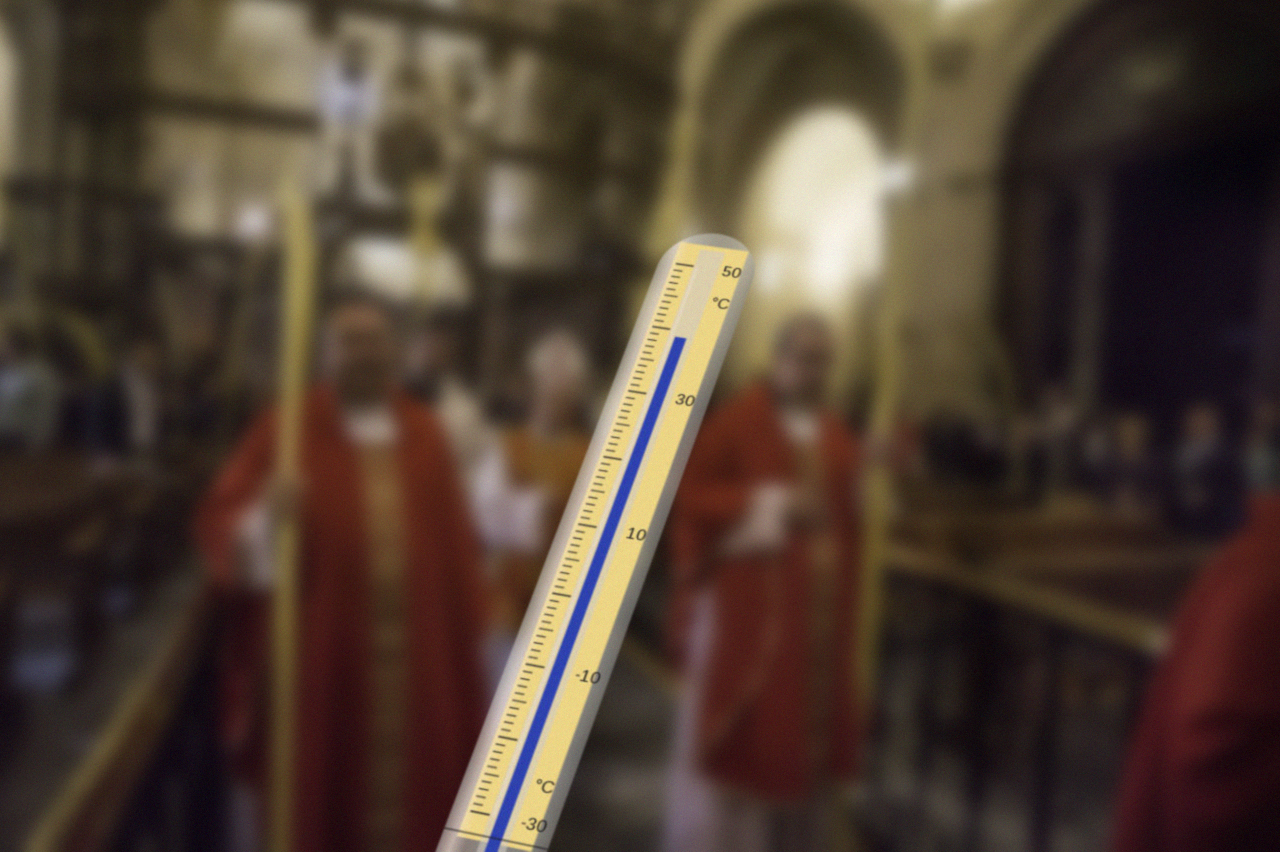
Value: 39 °C
